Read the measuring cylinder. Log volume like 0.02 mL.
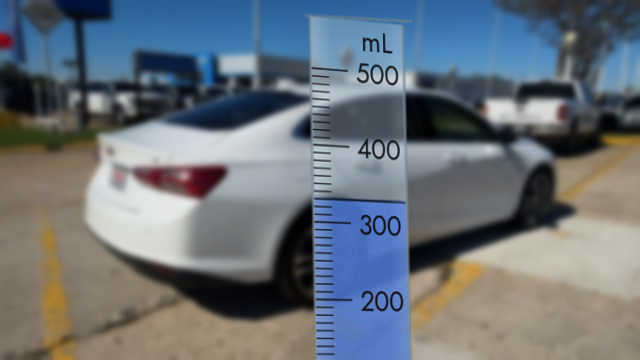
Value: 330 mL
